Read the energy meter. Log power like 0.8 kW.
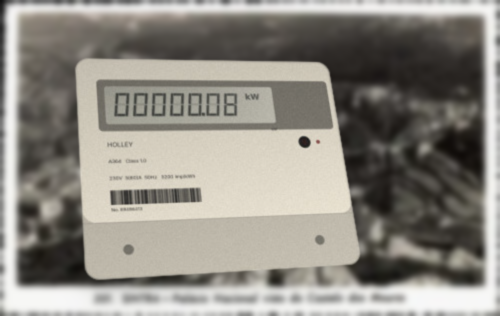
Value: 0.08 kW
